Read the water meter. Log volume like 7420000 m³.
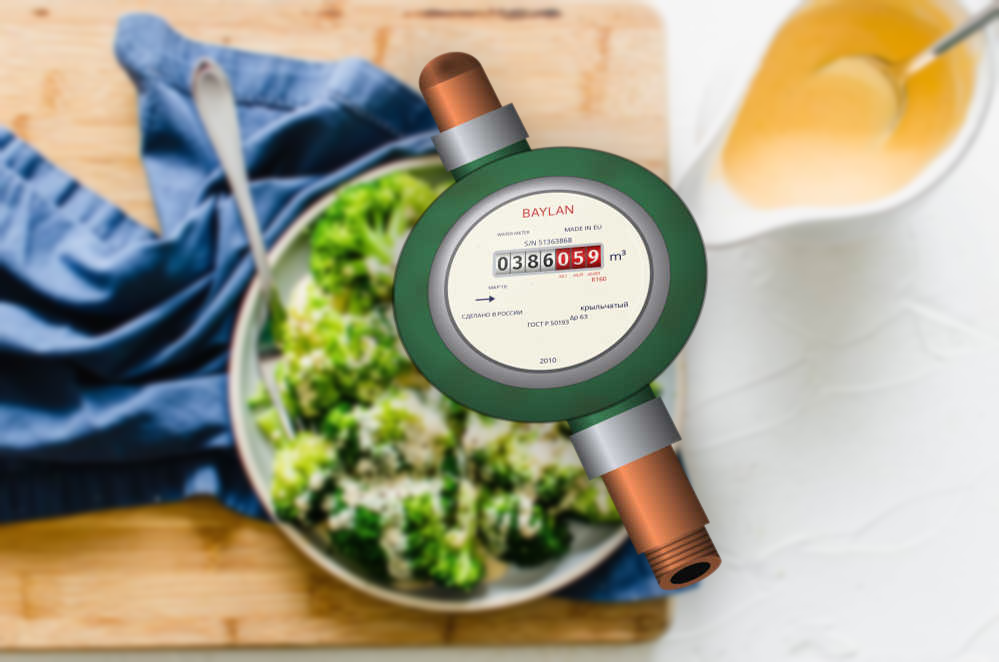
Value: 386.059 m³
